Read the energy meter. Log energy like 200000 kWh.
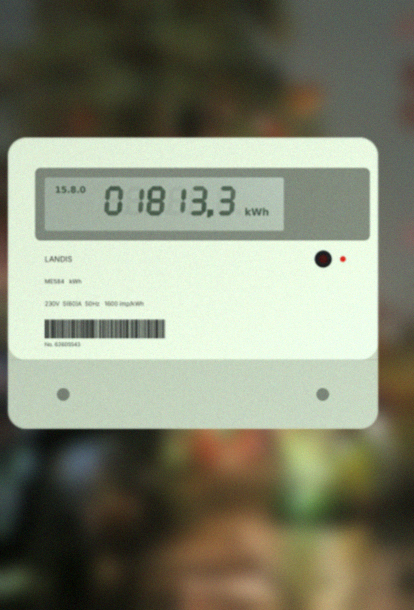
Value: 1813.3 kWh
